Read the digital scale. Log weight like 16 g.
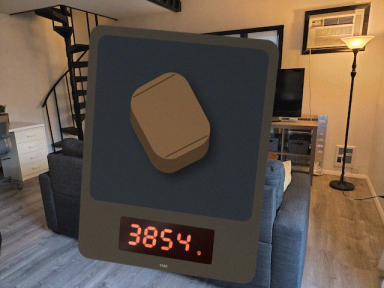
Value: 3854 g
